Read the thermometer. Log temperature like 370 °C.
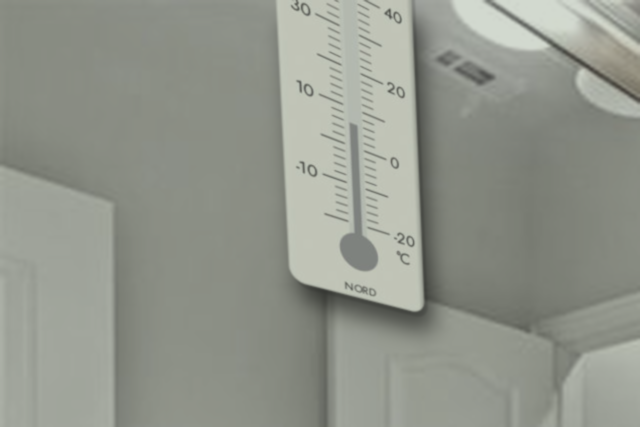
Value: 6 °C
